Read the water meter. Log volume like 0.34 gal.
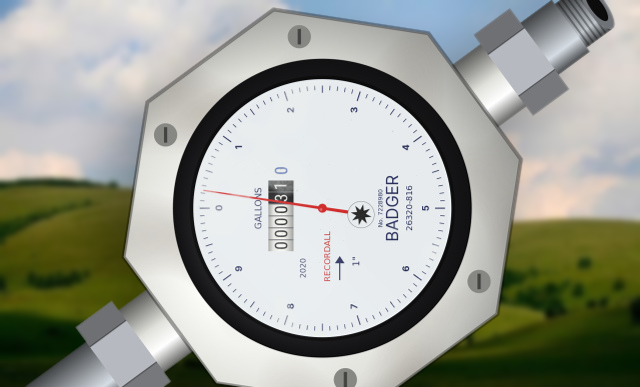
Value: 310.2 gal
